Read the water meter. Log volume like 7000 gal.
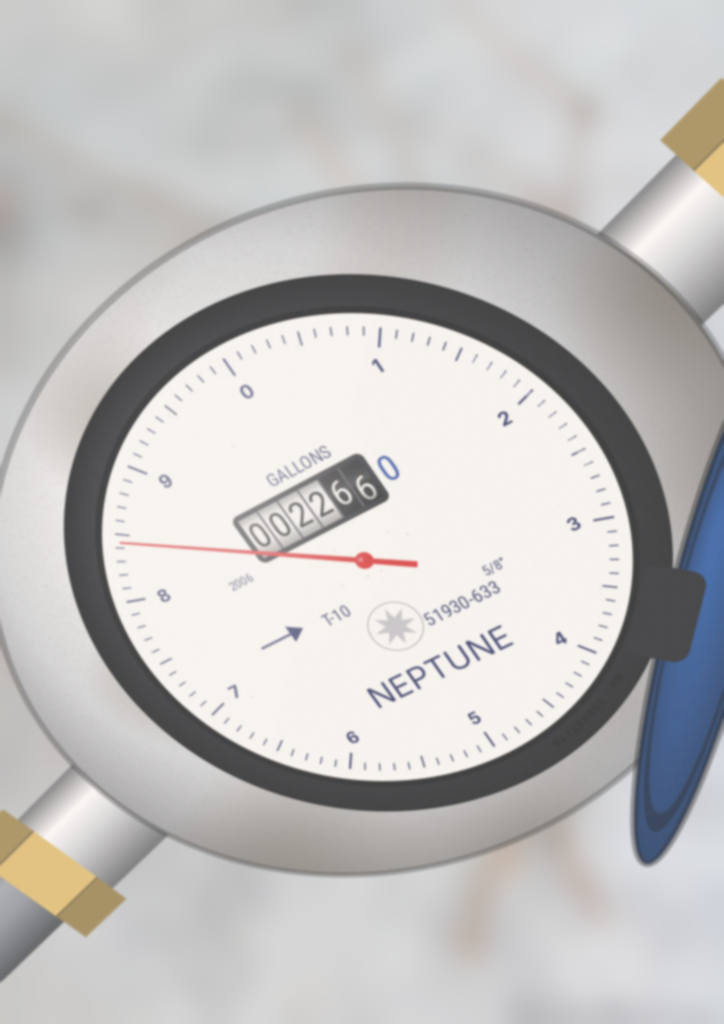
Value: 22658.4 gal
